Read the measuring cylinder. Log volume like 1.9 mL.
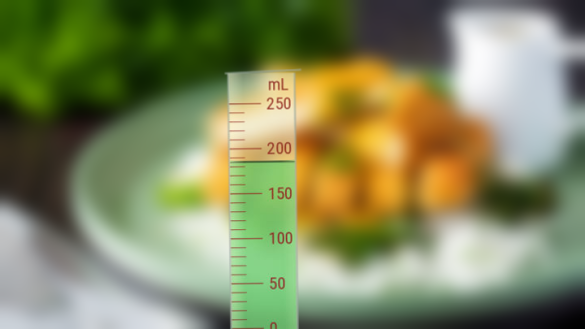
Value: 185 mL
